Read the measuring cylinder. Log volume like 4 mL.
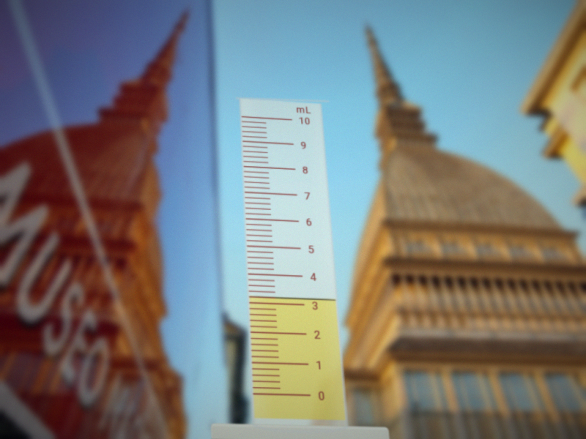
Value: 3.2 mL
